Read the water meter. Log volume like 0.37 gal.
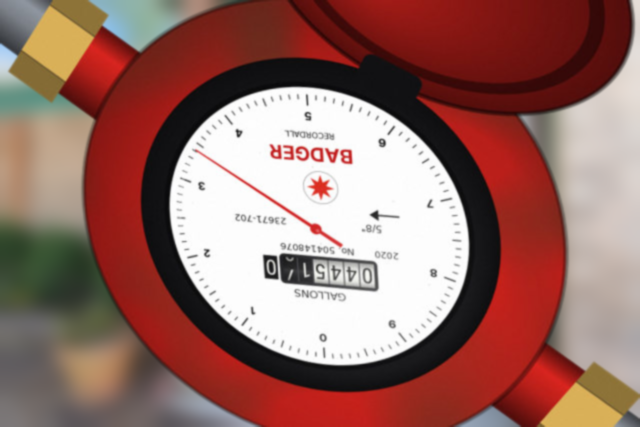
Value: 445173.4 gal
